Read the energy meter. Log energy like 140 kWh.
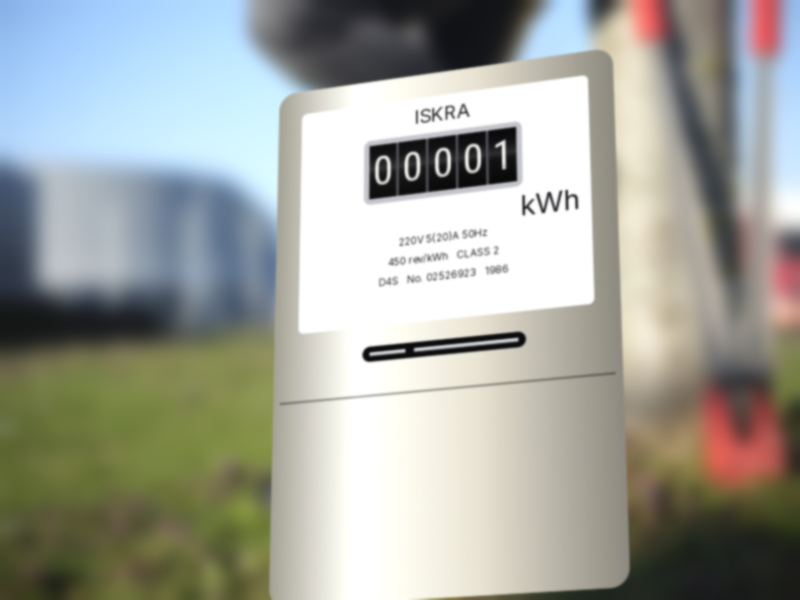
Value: 1 kWh
